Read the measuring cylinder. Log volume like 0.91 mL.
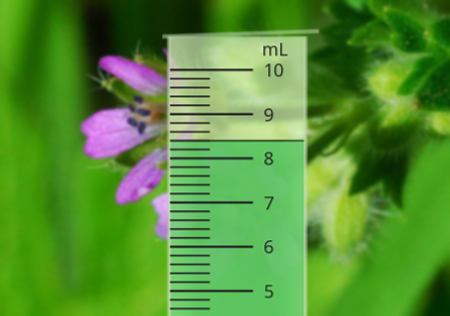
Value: 8.4 mL
